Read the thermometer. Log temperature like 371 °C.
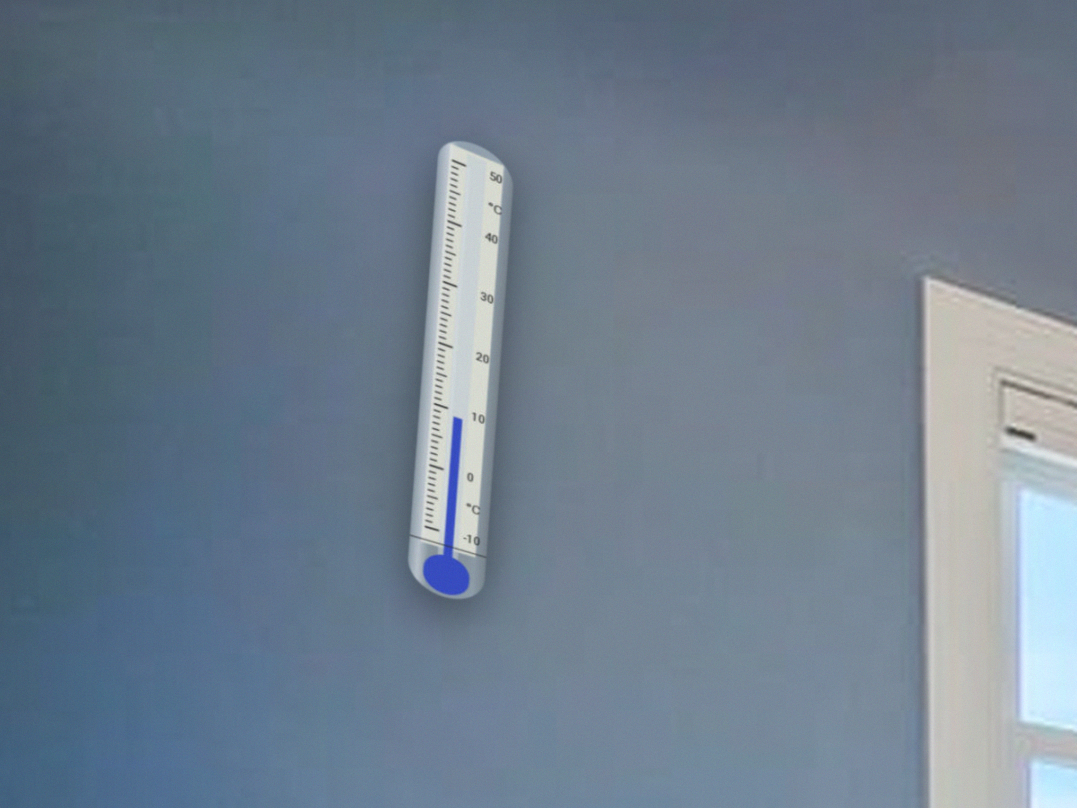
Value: 9 °C
